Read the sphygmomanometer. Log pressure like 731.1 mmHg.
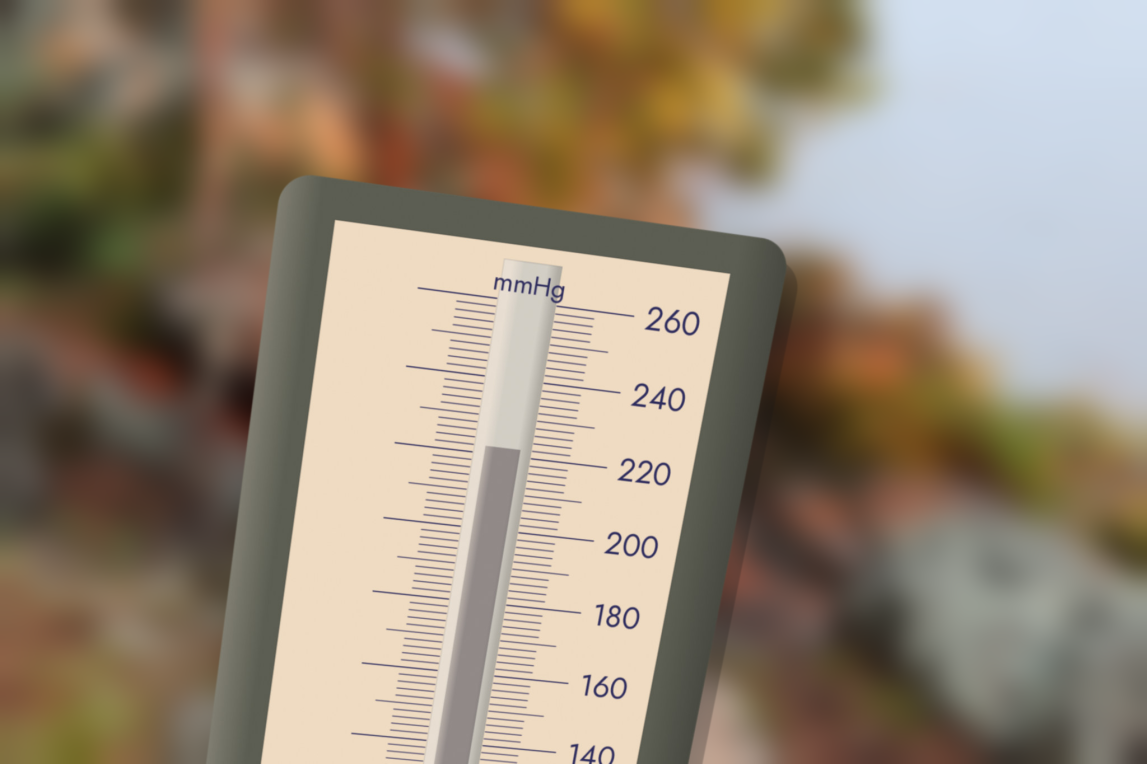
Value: 222 mmHg
